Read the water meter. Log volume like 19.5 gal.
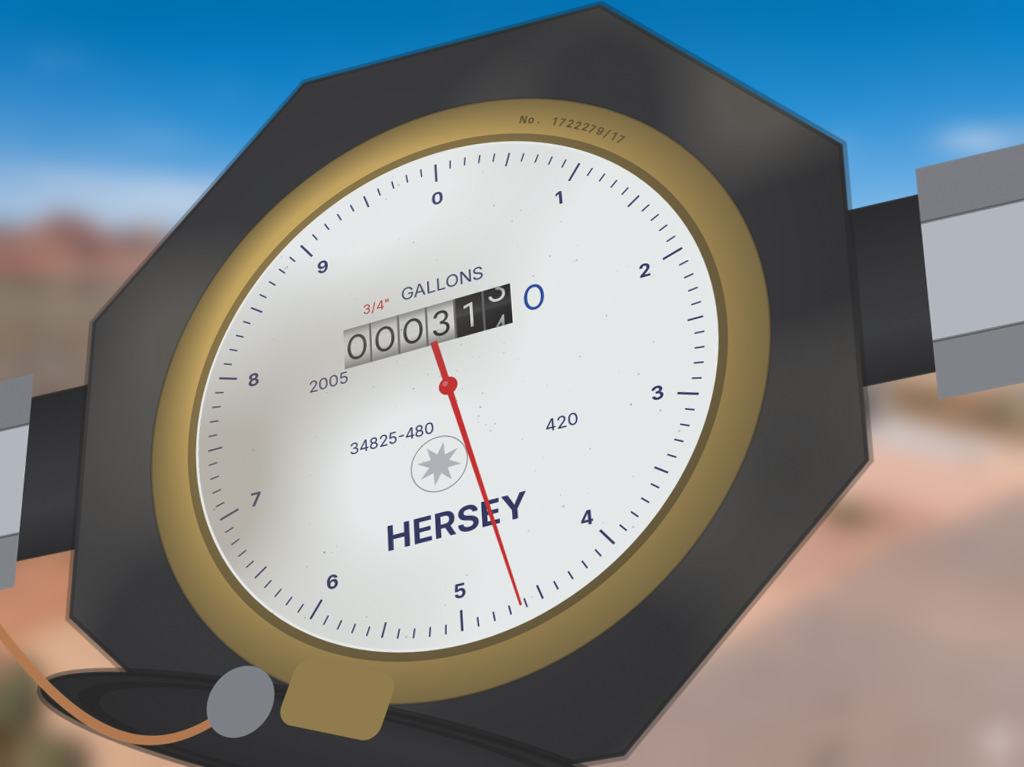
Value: 3134.6 gal
